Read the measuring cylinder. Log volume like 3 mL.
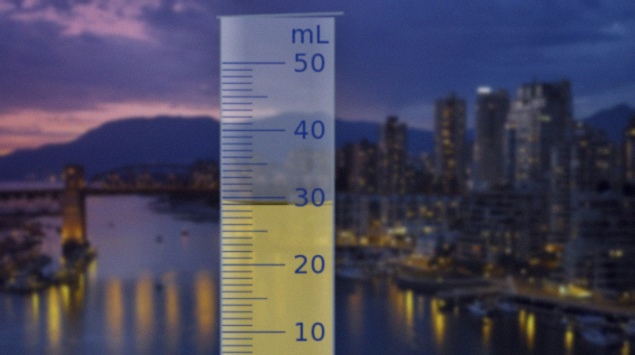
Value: 29 mL
